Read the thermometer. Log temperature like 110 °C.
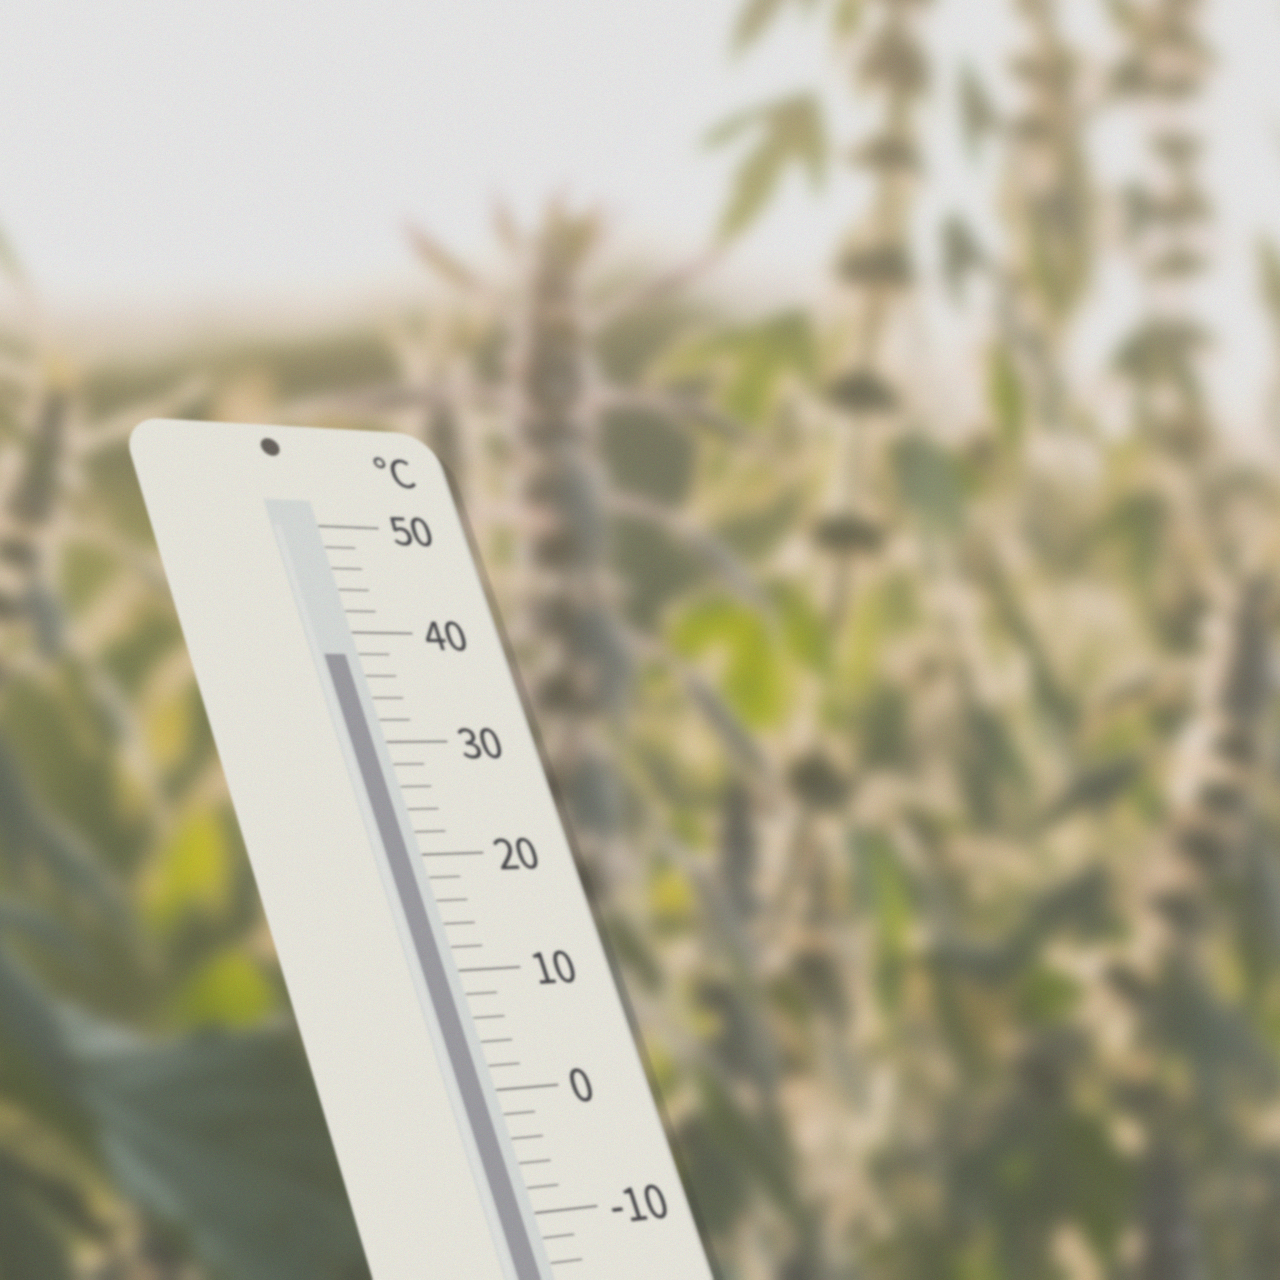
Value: 38 °C
